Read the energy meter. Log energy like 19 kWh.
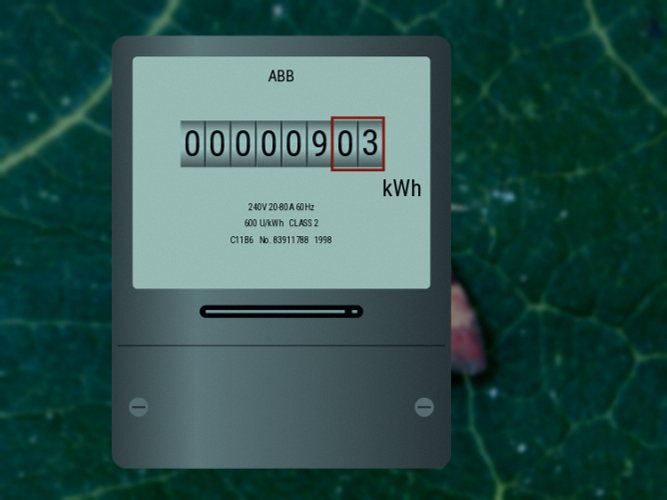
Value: 9.03 kWh
